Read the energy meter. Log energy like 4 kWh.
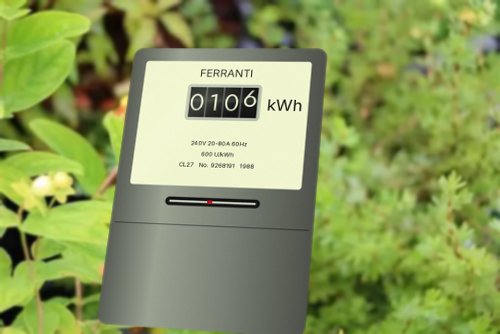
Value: 106 kWh
